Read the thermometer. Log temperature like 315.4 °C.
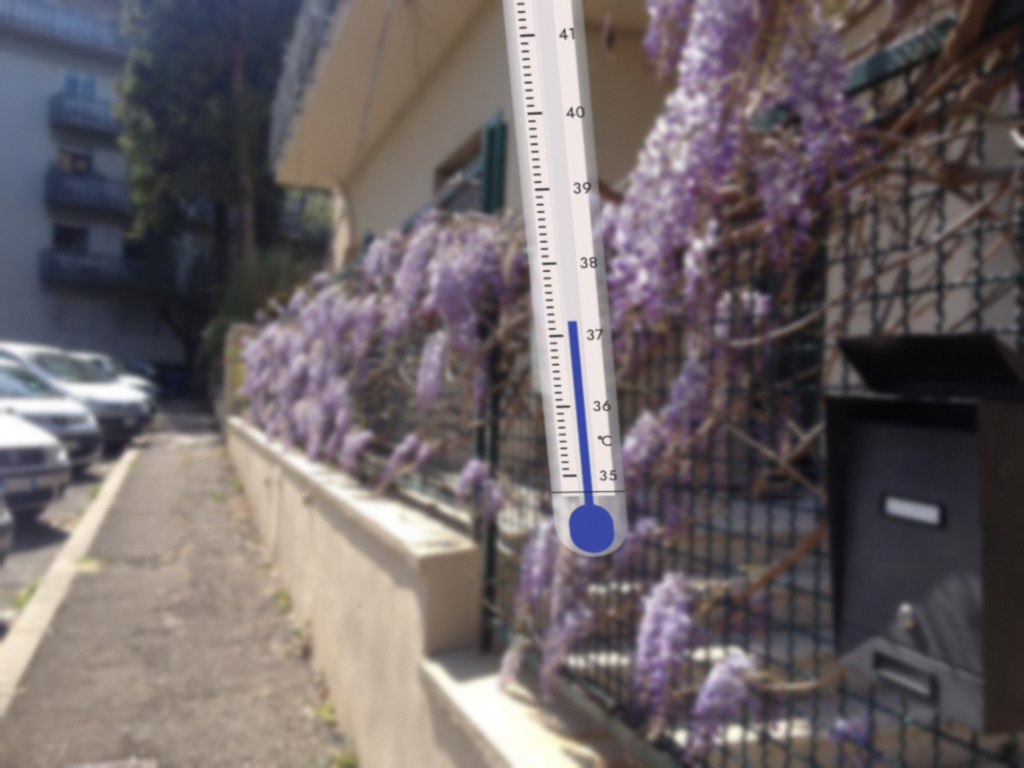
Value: 37.2 °C
